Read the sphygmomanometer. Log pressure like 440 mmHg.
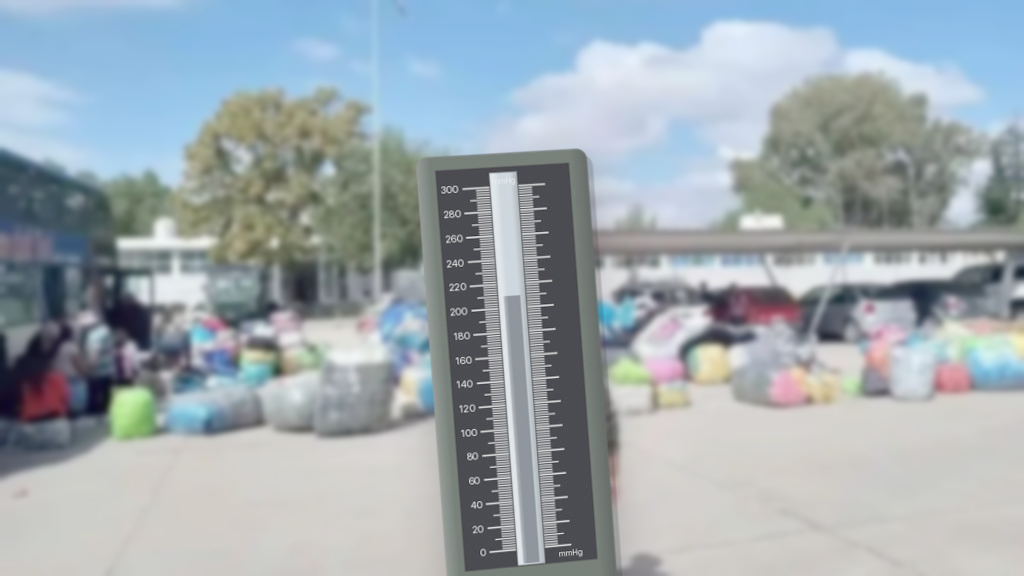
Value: 210 mmHg
